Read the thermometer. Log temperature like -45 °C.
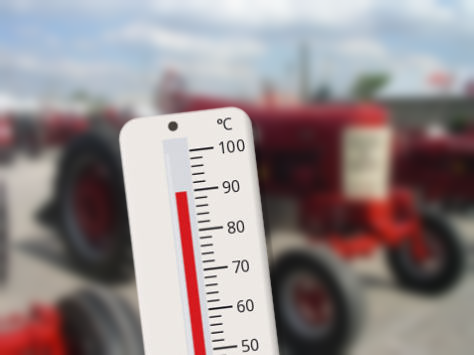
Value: 90 °C
